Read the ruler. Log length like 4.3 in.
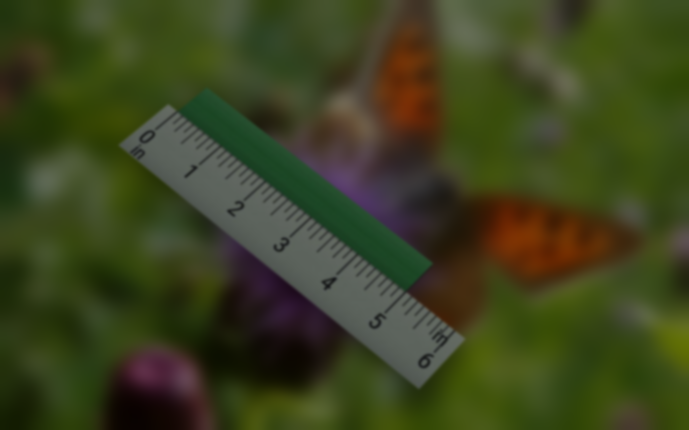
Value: 5 in
